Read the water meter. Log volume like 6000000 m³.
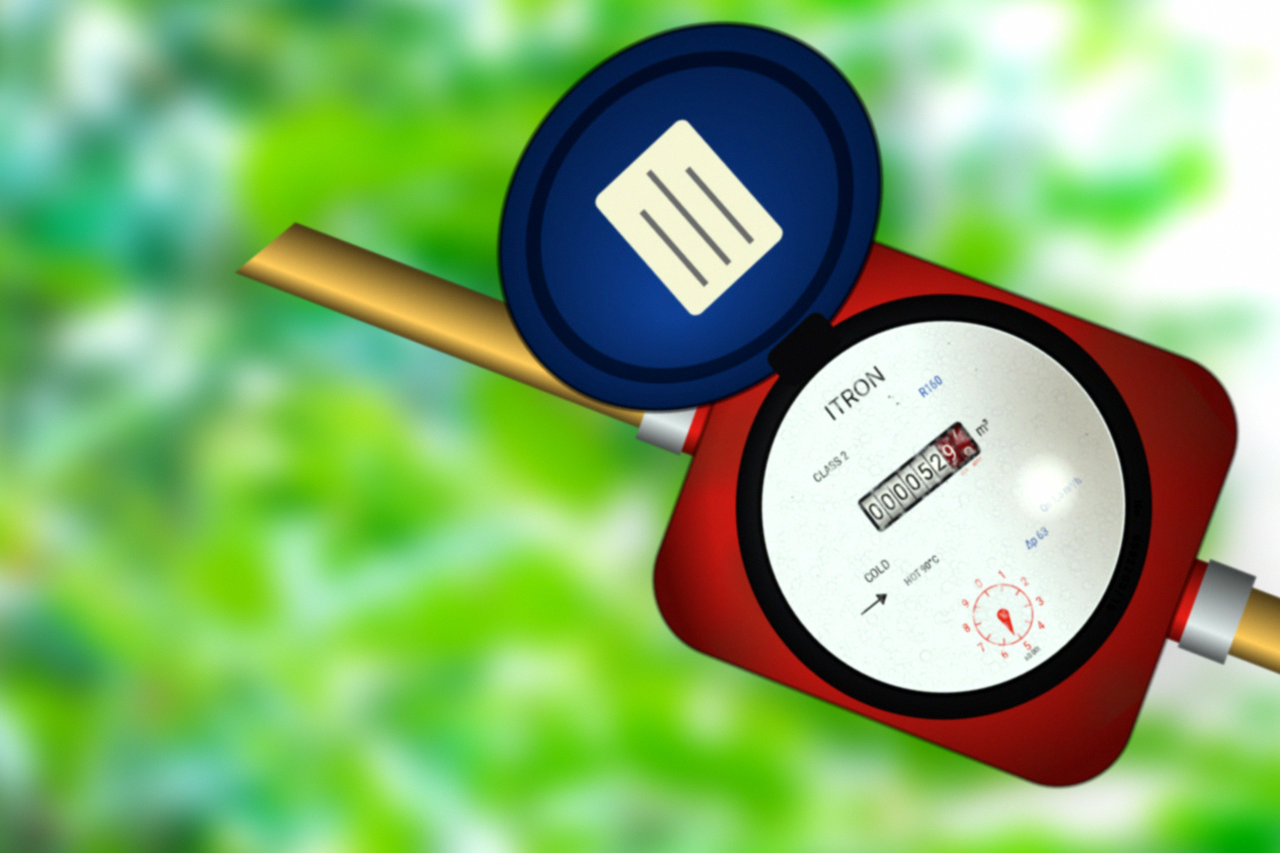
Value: 52.975 m³
